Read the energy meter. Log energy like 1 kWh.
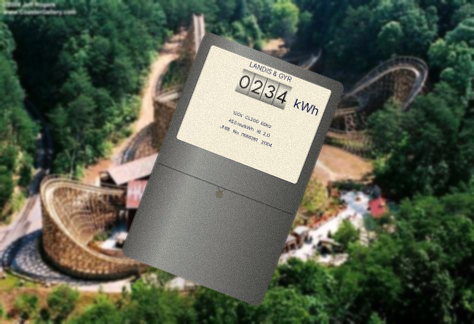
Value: 234 kWh
